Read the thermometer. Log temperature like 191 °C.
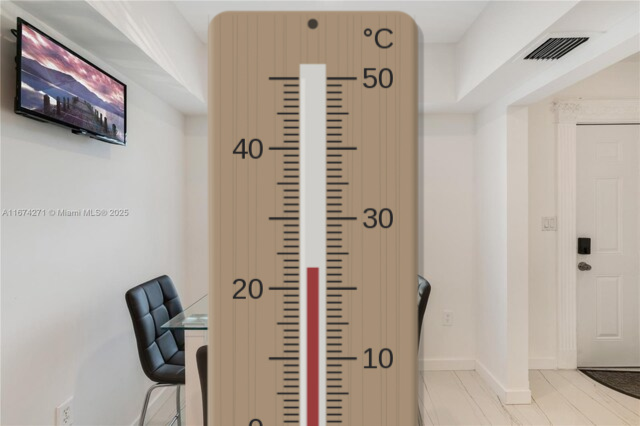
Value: 23 °C
